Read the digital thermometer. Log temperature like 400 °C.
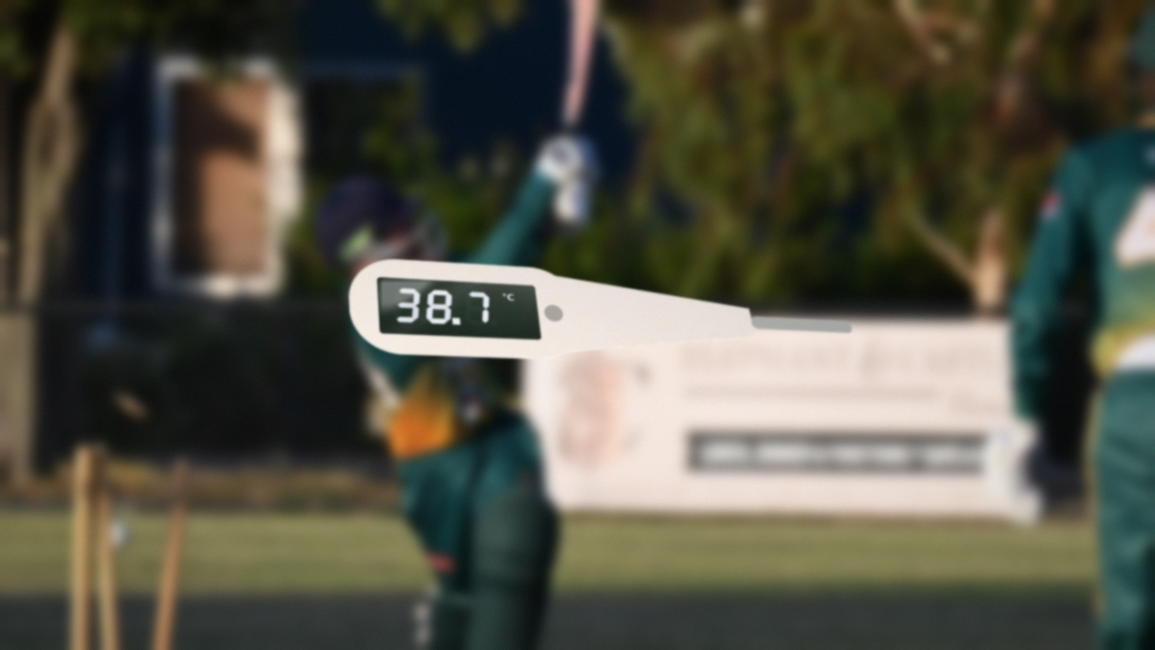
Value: 38.7 °C
